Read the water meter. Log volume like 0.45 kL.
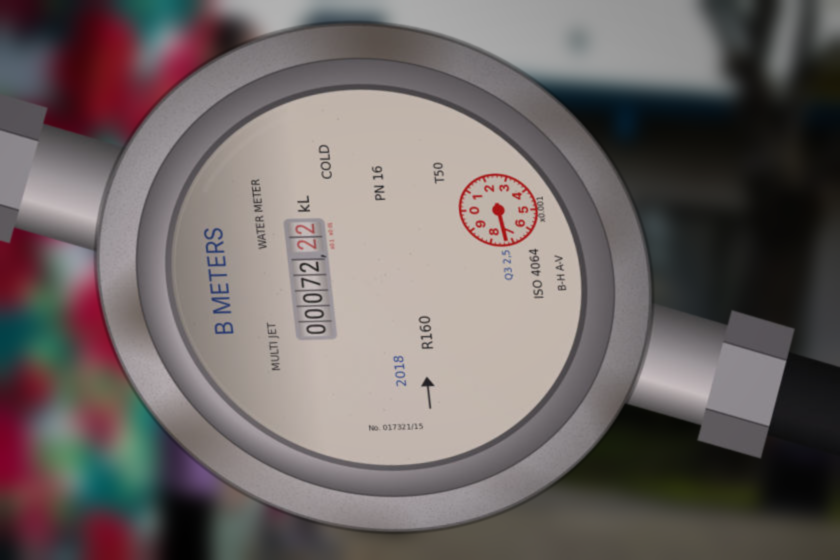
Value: 72.227 kL
